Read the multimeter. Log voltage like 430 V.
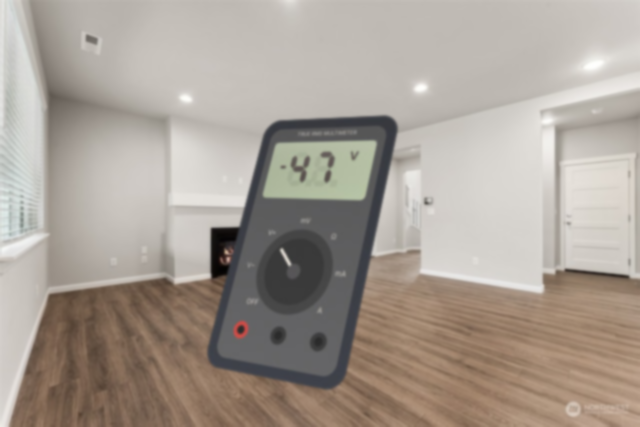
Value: -47 V
